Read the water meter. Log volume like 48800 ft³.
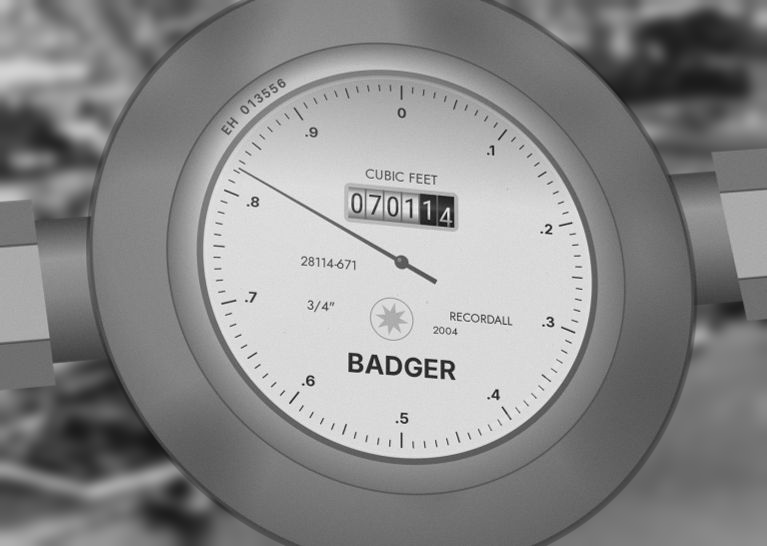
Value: 70113.82 ft³
